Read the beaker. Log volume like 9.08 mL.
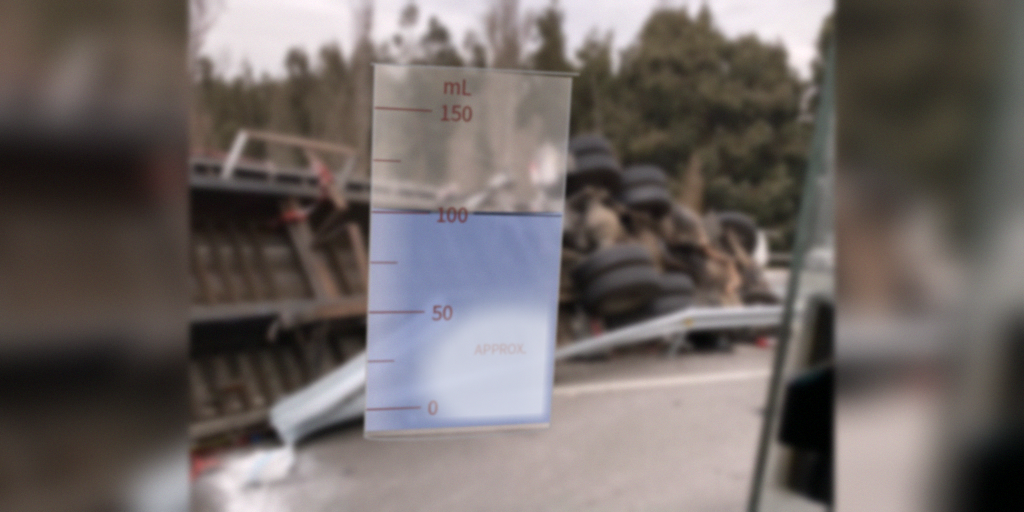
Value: 100 mL
